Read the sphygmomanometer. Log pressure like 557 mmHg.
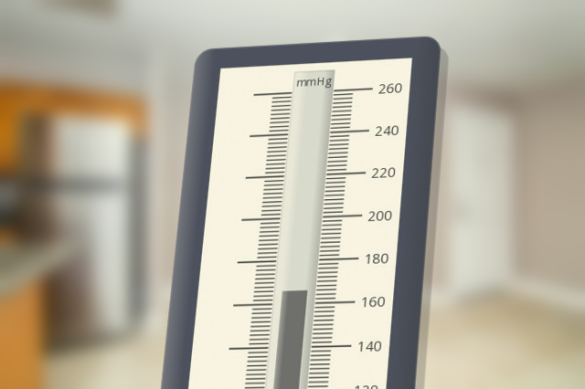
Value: 166 mmHg
